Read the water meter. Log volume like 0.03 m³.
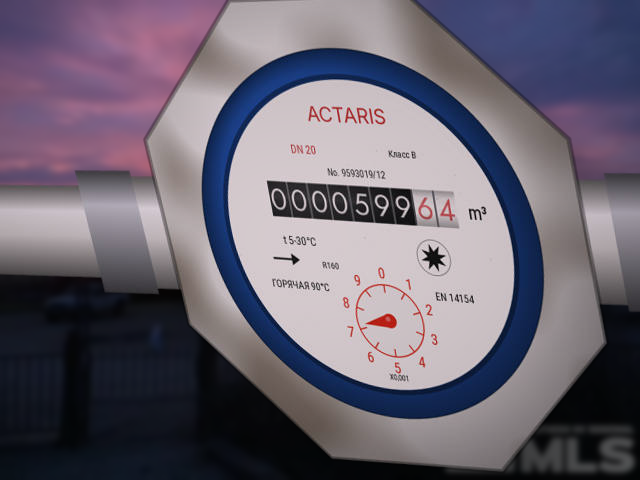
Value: 599.647 m³
